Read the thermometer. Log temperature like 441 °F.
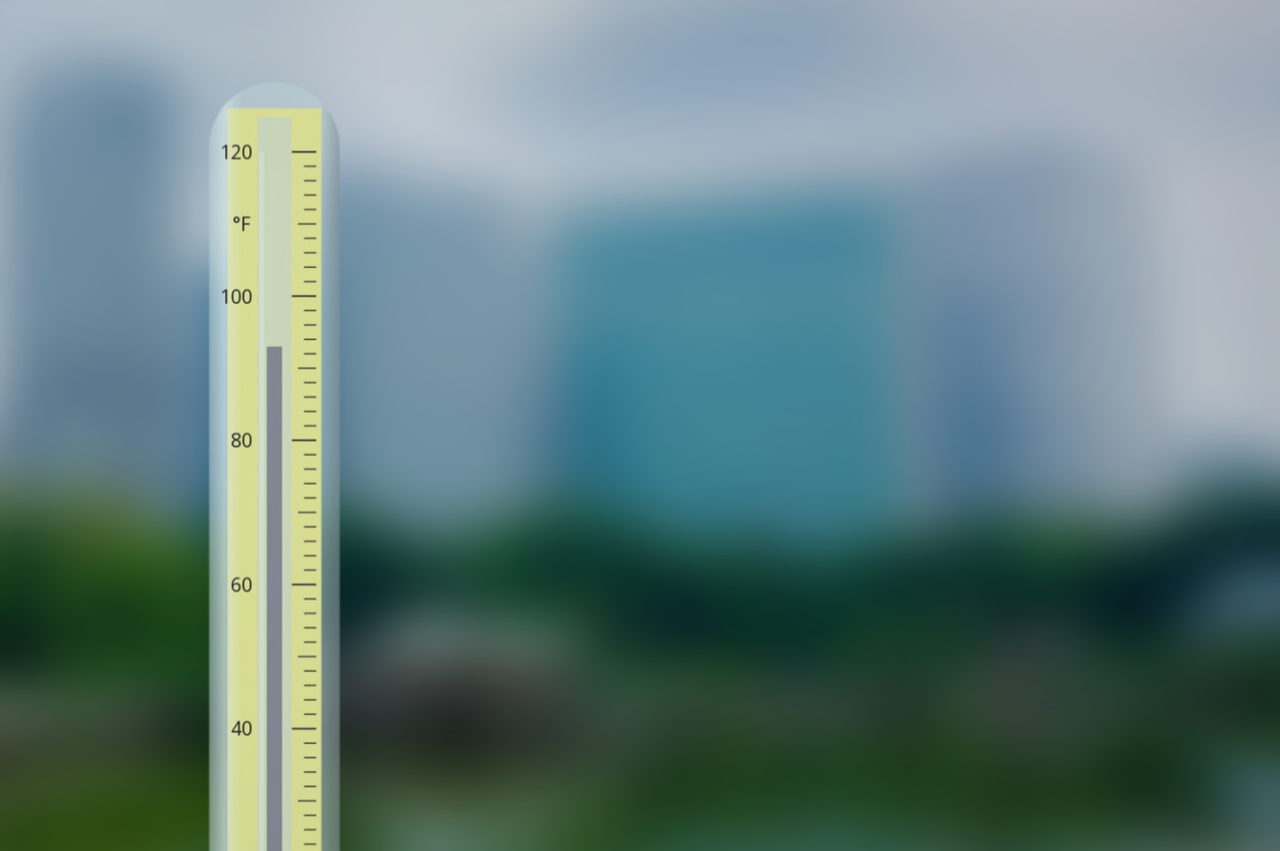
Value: 93 °F
